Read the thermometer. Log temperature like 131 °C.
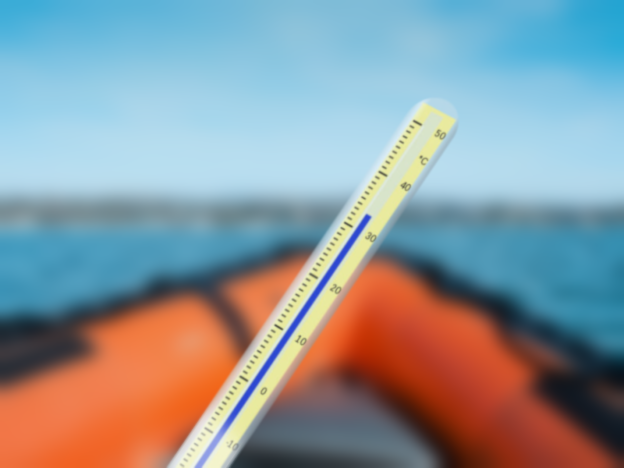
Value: 33 °C
